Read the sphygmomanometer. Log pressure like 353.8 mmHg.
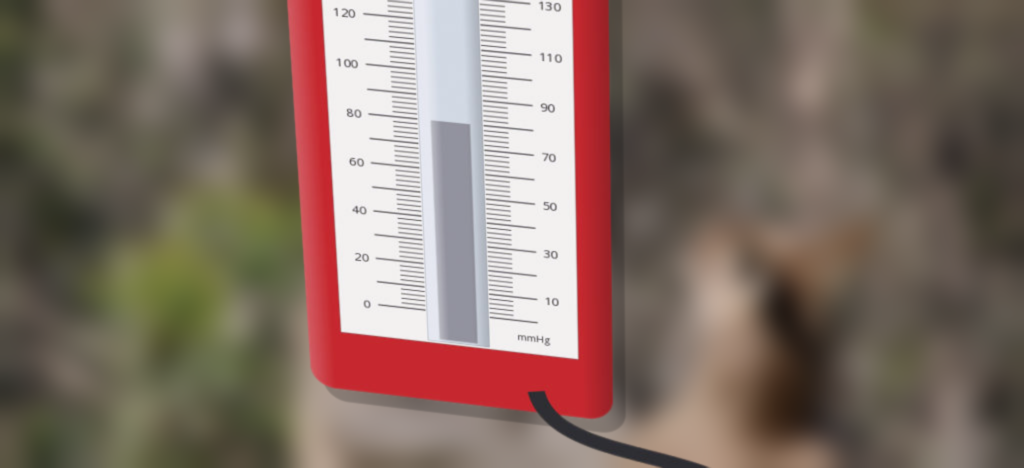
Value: 80 mmHg
